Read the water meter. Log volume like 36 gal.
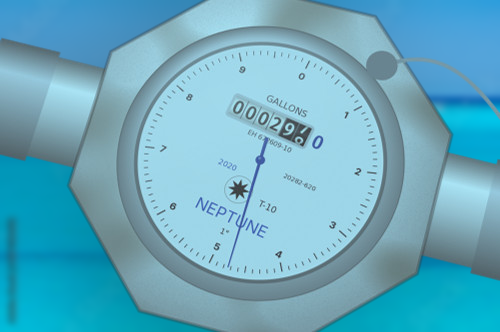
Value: 2974.7 gal
